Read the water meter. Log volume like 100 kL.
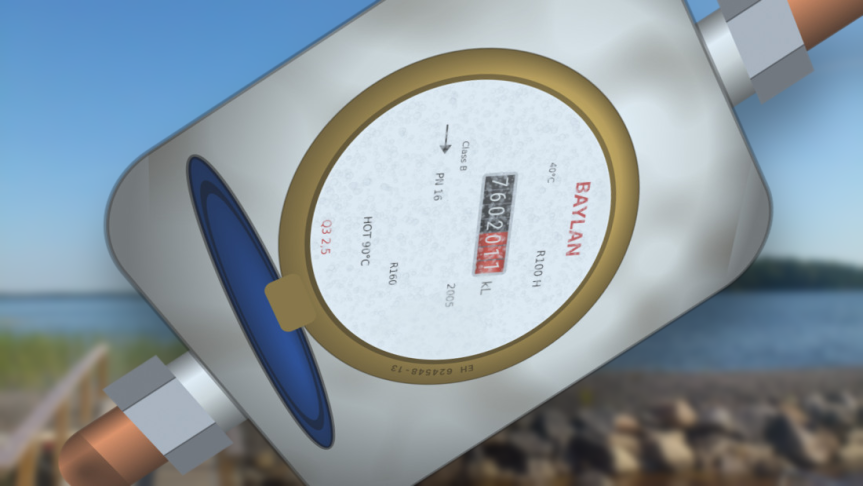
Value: 7602.011 kL
